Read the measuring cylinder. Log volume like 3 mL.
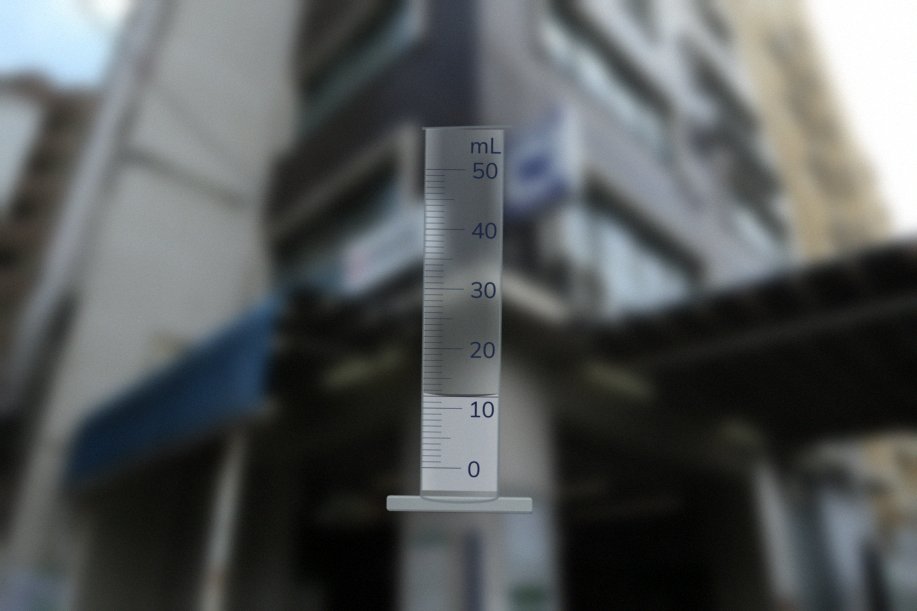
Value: 12 mL
